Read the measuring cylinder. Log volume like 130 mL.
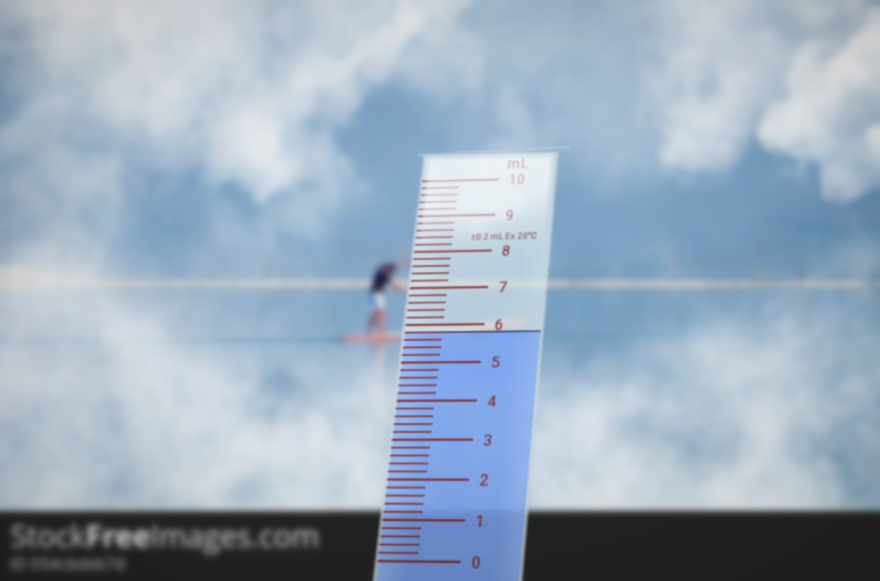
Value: 5.8 mL
